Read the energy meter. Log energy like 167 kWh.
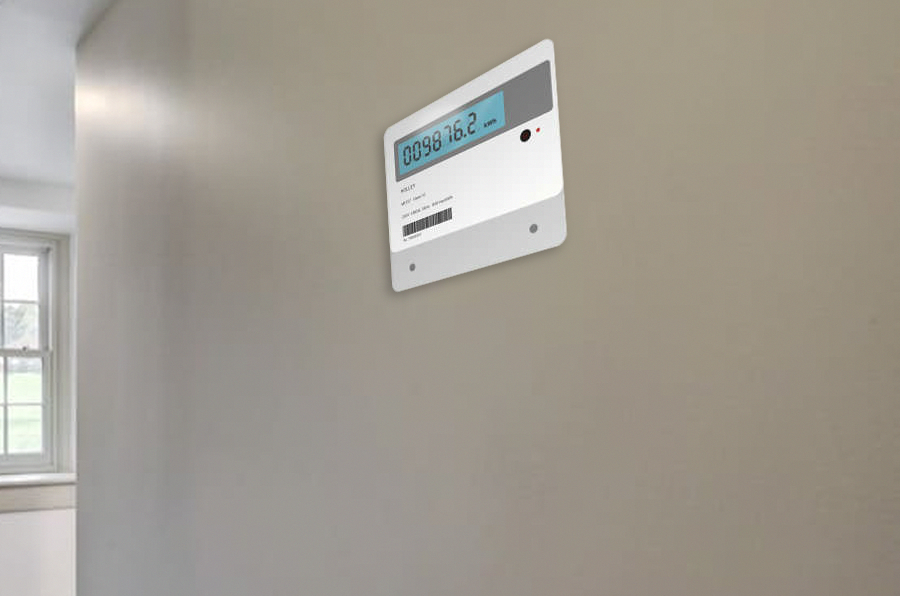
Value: 9876.2 kWh
